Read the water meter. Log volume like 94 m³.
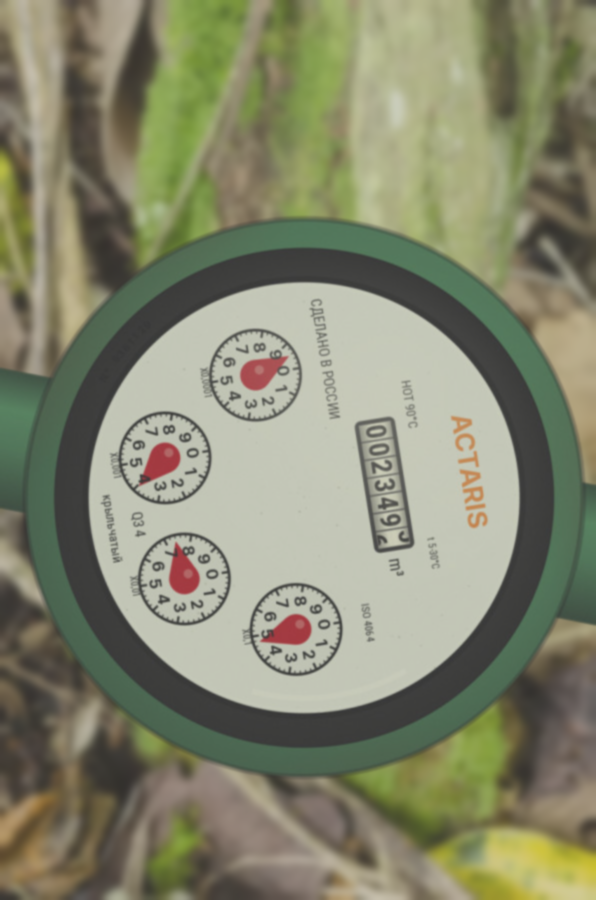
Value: 23495.4739 m³
